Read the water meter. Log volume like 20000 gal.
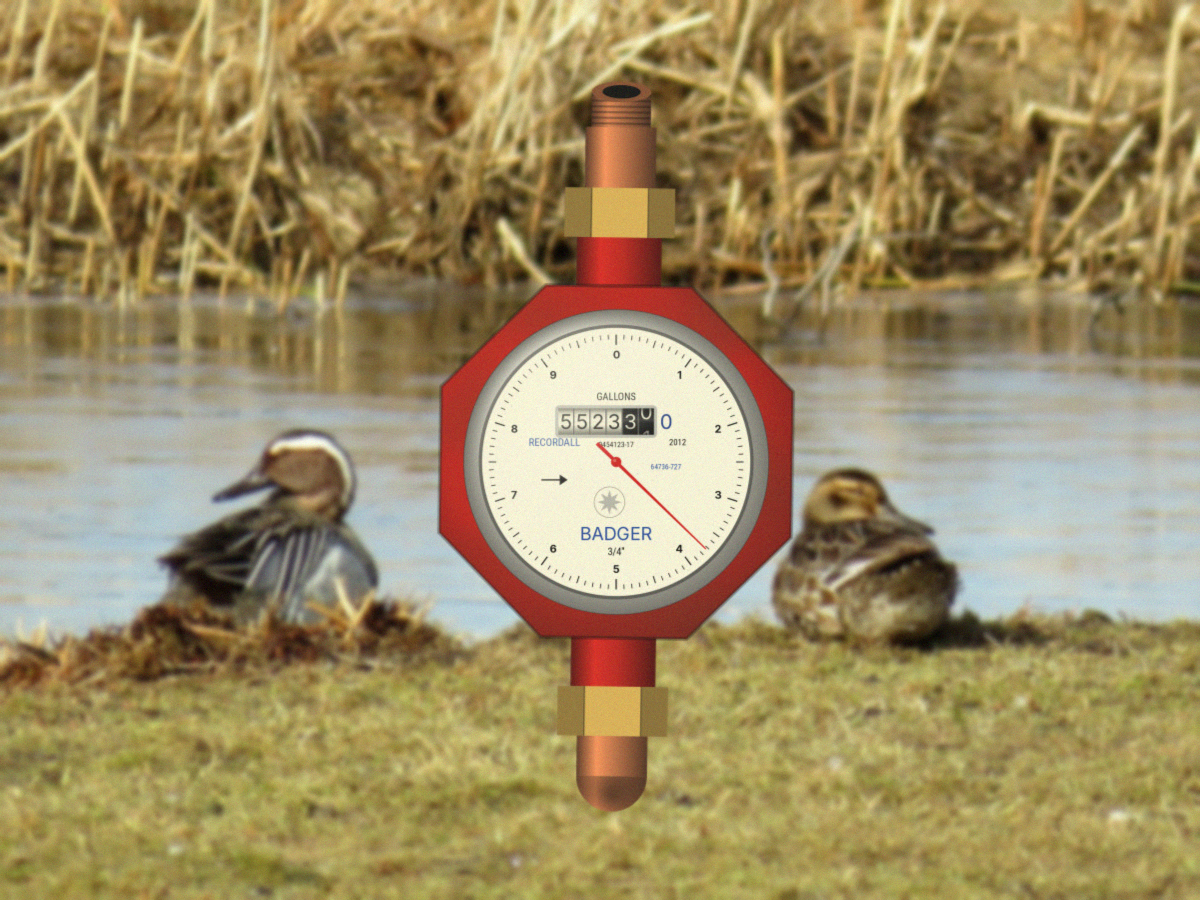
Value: 5523303.7 gal
